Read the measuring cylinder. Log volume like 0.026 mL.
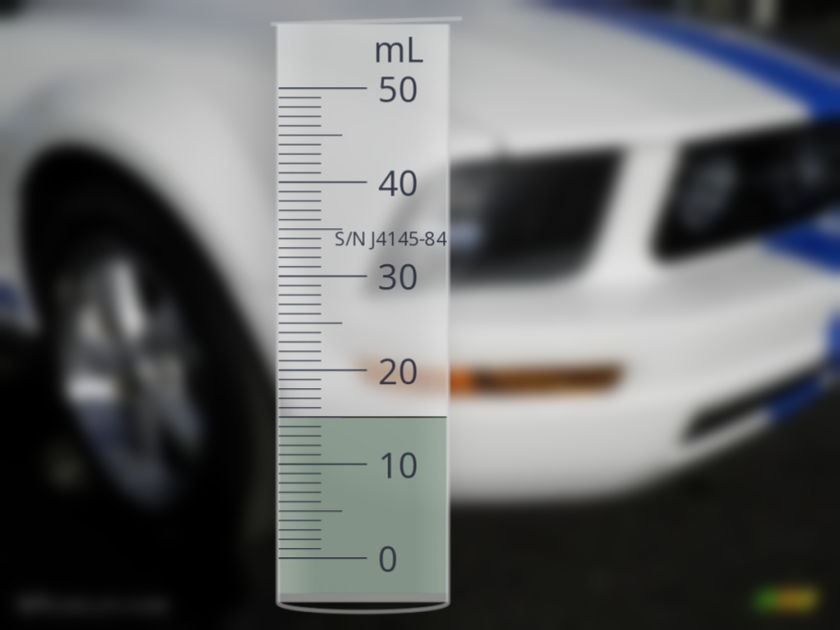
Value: 15 mL
